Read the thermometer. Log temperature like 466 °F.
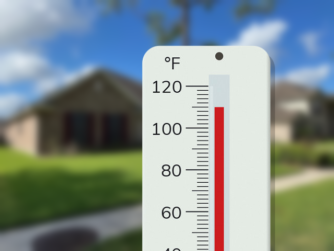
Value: 110 °F
